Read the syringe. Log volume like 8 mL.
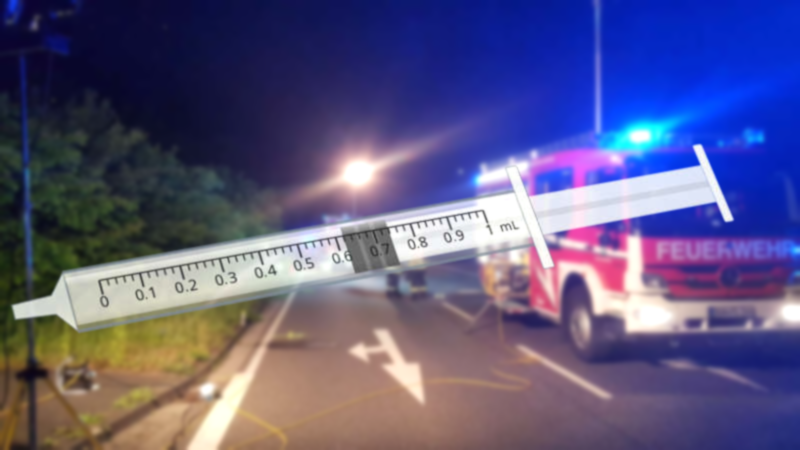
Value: 0.62 mL
